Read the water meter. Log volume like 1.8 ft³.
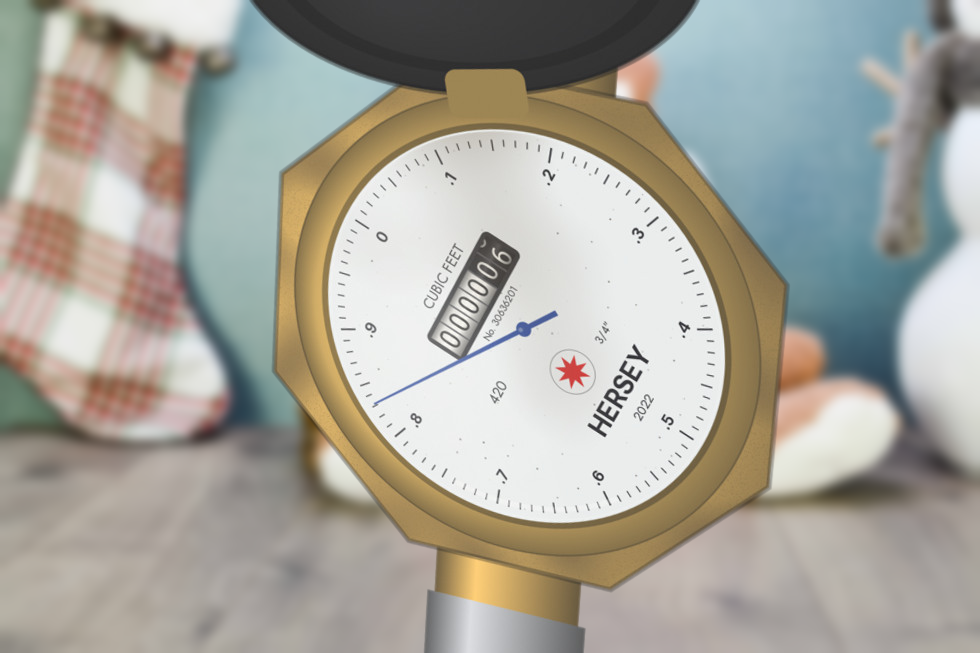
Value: 5.83 ft³
